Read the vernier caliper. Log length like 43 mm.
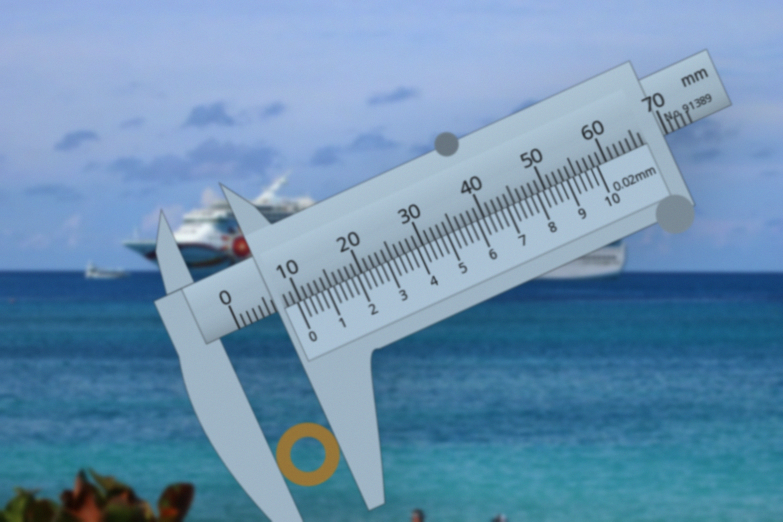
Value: 9.5 mm
